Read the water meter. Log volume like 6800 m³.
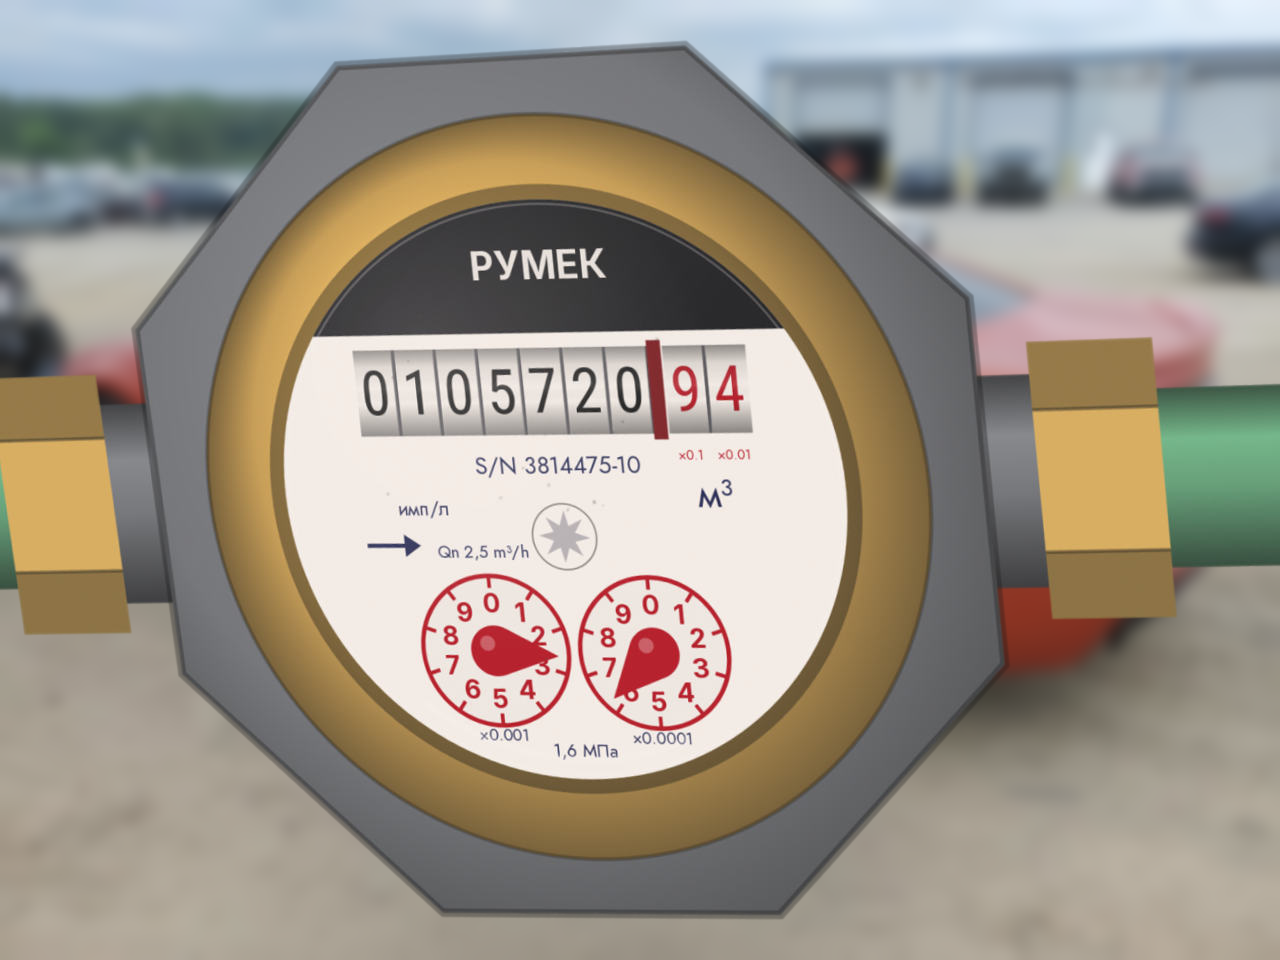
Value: 105720.9426 m³
